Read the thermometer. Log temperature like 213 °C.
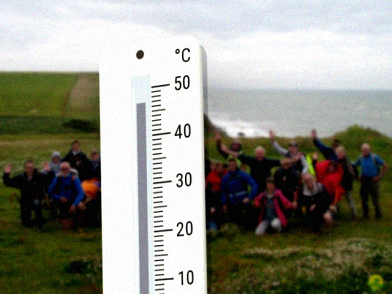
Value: 47 °C
